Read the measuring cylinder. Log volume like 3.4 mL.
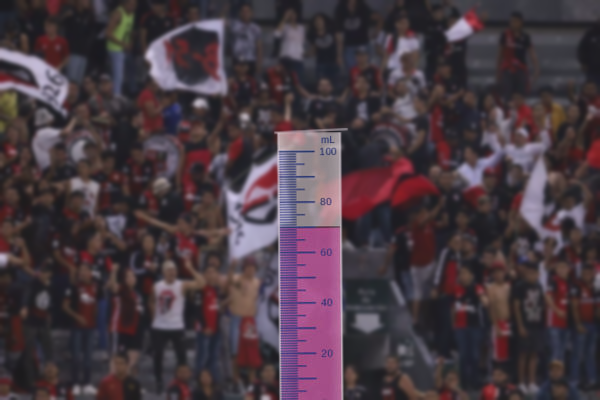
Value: 70 mL
